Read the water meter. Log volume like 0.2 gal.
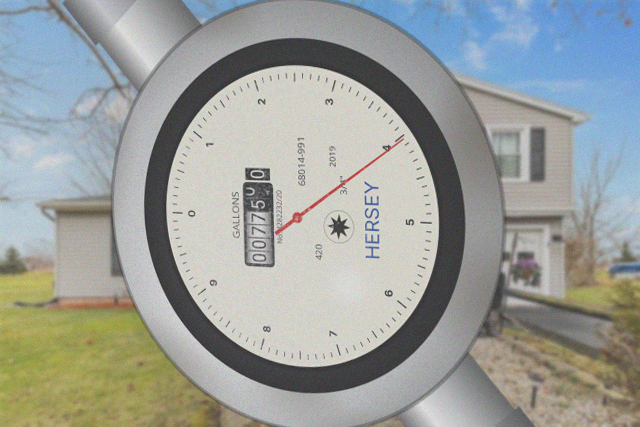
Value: 77504.0 gal
